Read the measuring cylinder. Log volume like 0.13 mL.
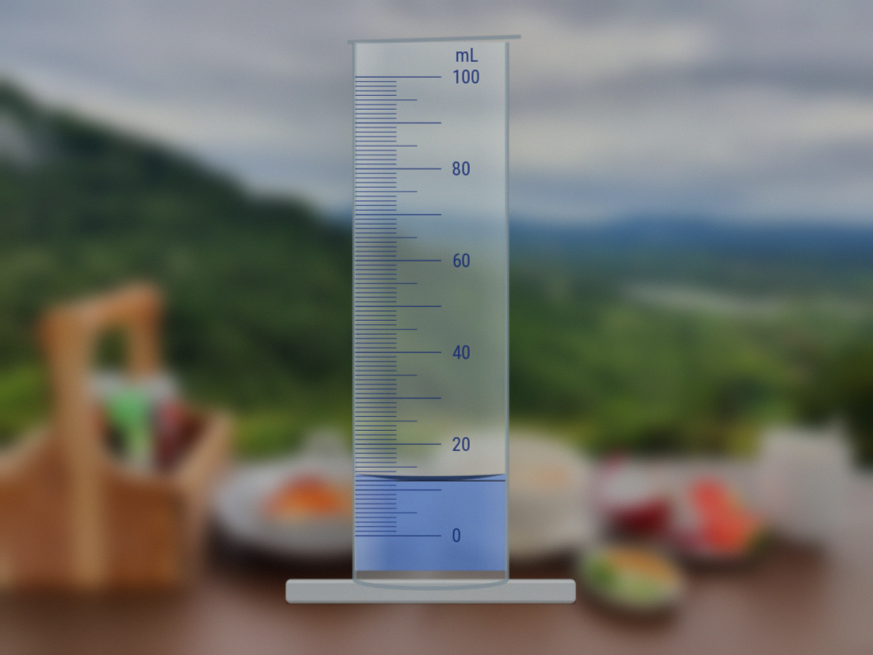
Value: 12 mL
